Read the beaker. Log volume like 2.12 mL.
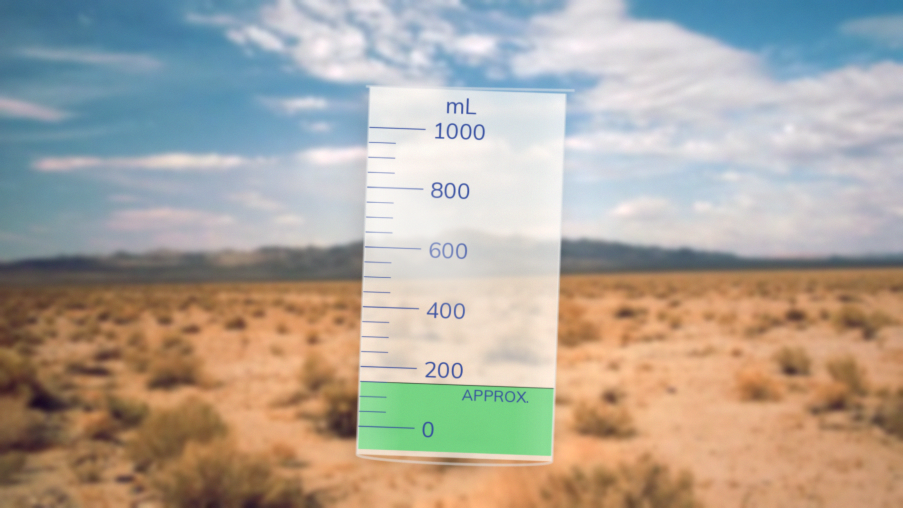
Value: 150 mL
